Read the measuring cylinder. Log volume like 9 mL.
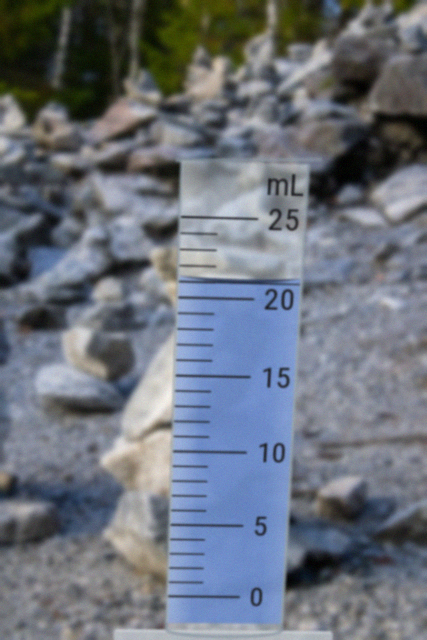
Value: 21 mL
